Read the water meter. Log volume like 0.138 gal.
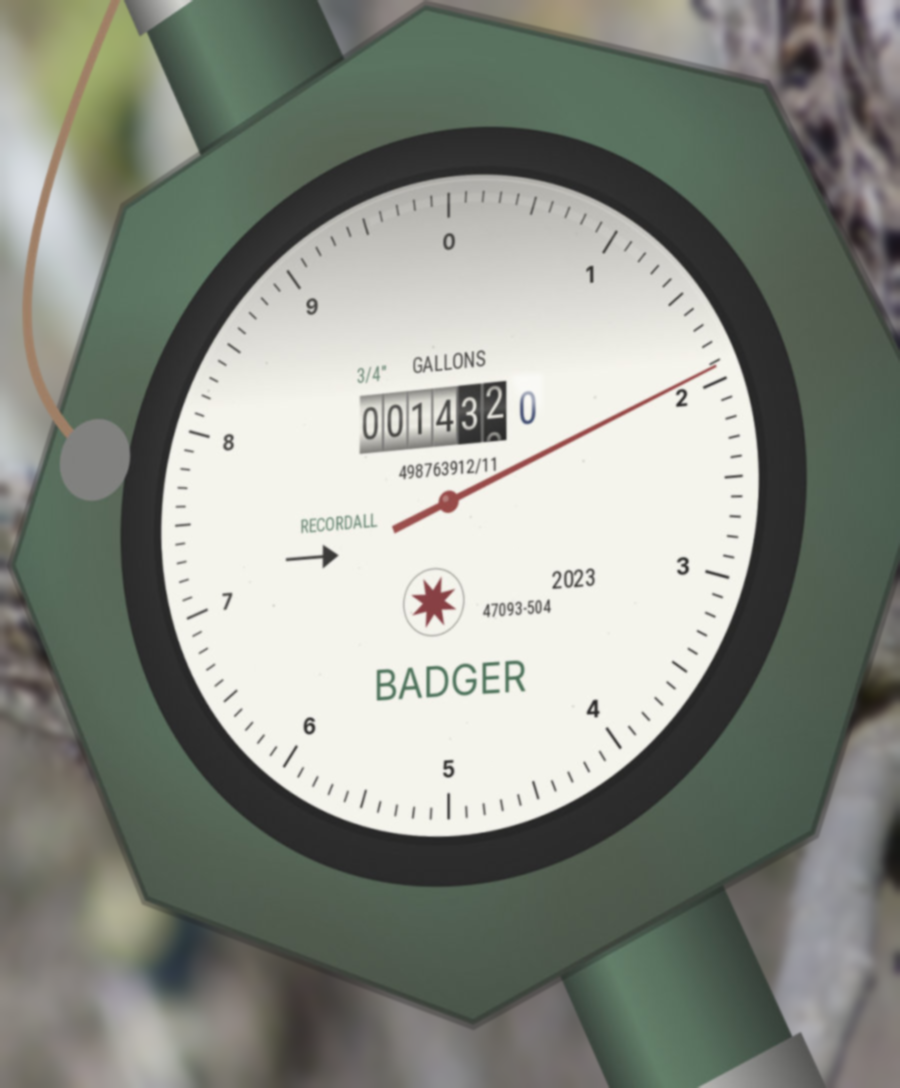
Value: 14321.9 gal
